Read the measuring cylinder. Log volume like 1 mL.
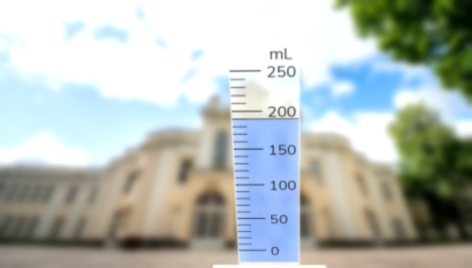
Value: 190 mL
